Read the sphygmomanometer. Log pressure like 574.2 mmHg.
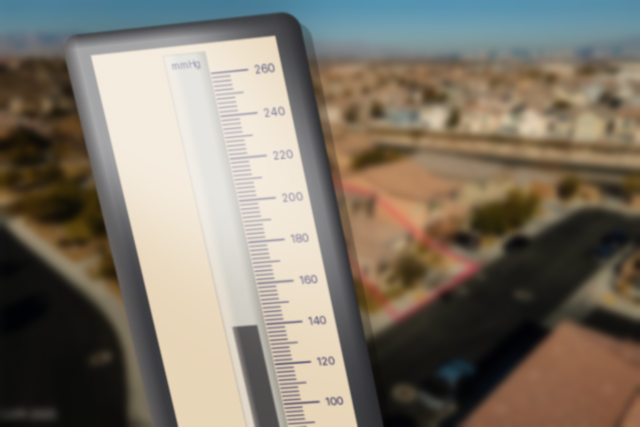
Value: 140 mmHg
